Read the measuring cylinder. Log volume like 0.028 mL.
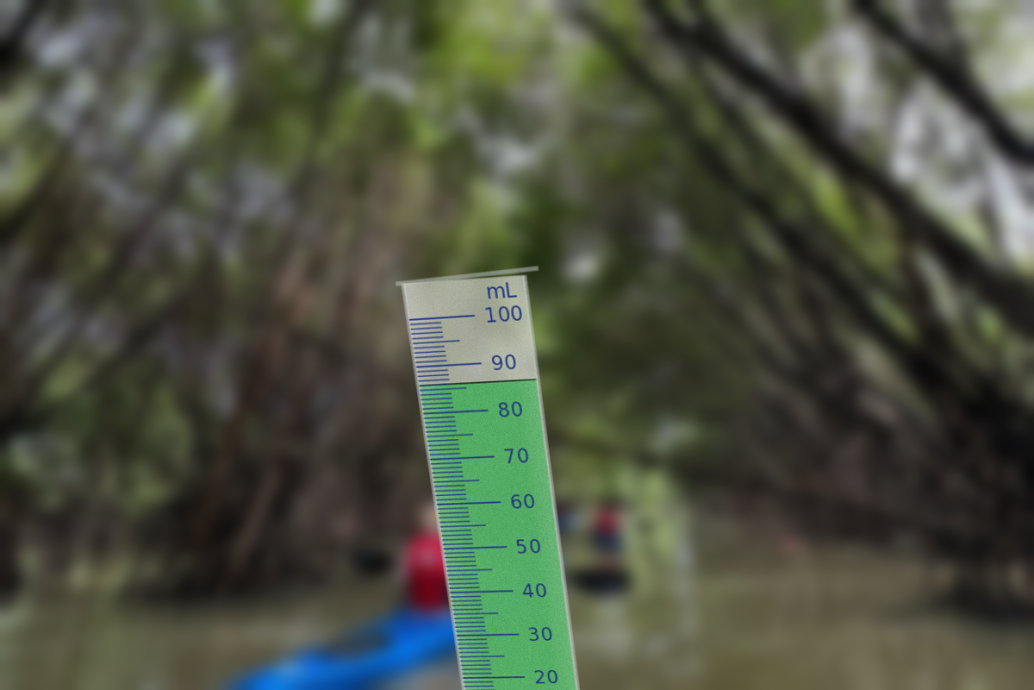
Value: 86 mL
